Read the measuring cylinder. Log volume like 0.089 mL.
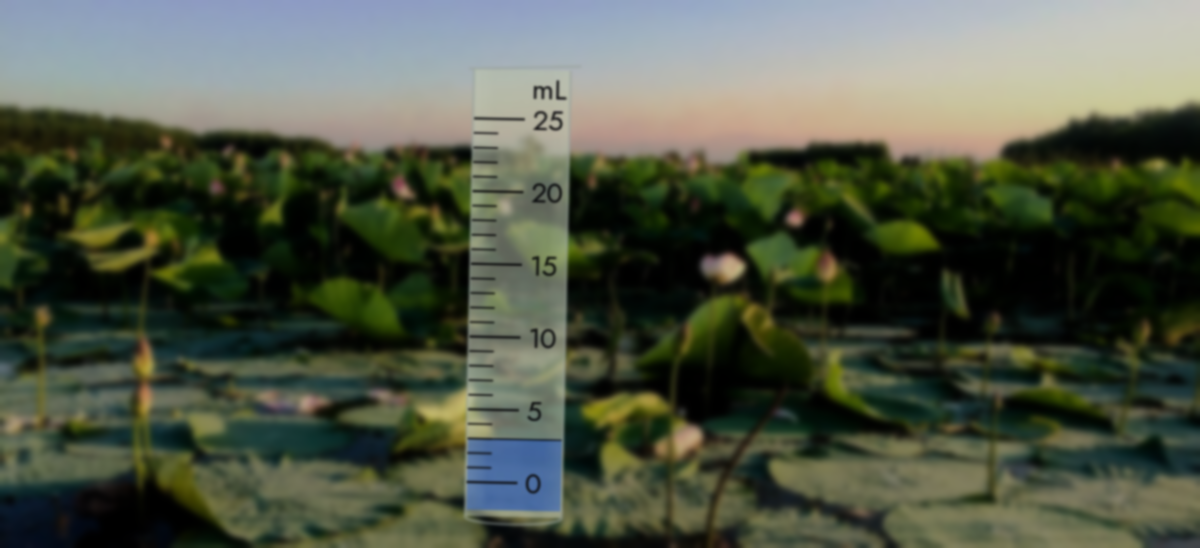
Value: 3 mL
